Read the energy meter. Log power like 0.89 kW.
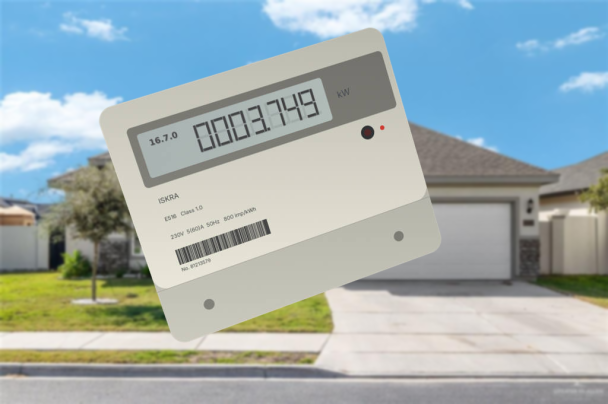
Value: 3.749 kW
